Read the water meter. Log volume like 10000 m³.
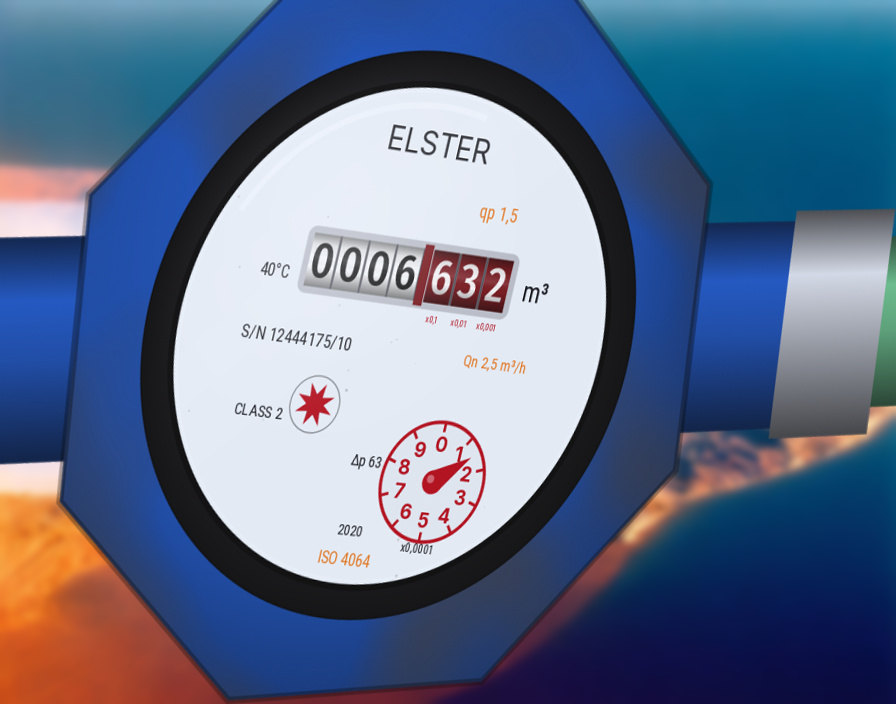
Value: 6.6321 m³
